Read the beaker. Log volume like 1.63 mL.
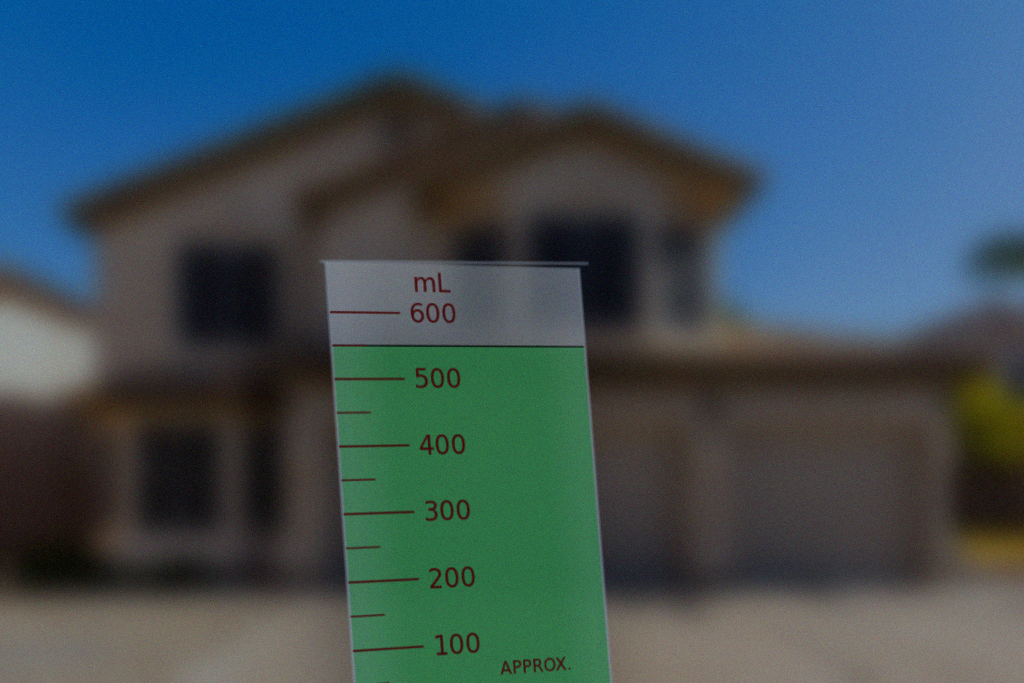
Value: 550 mL
